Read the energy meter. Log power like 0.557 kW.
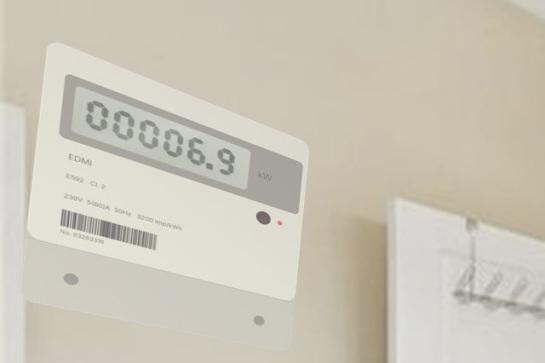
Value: 6.9 kW
